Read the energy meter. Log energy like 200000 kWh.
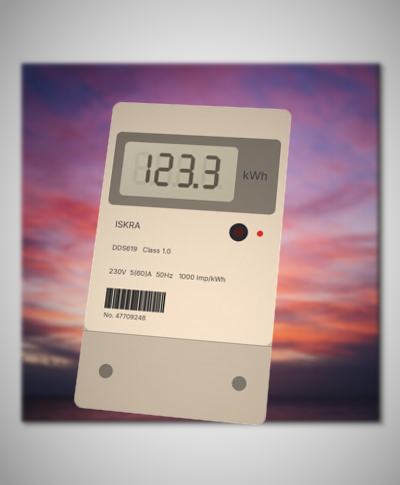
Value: 123.3 kWh
